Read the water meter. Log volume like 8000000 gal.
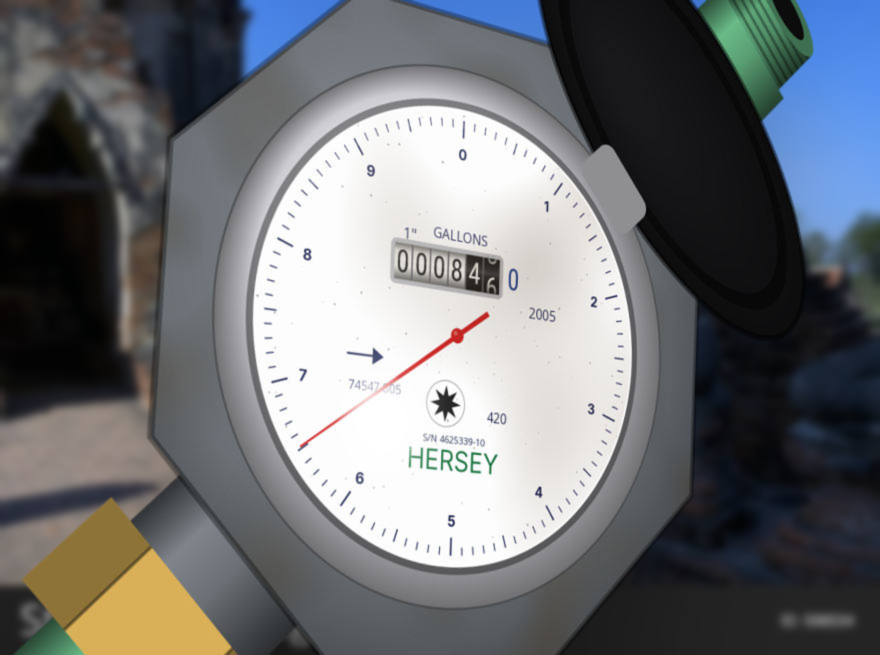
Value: 8456.5 gal
